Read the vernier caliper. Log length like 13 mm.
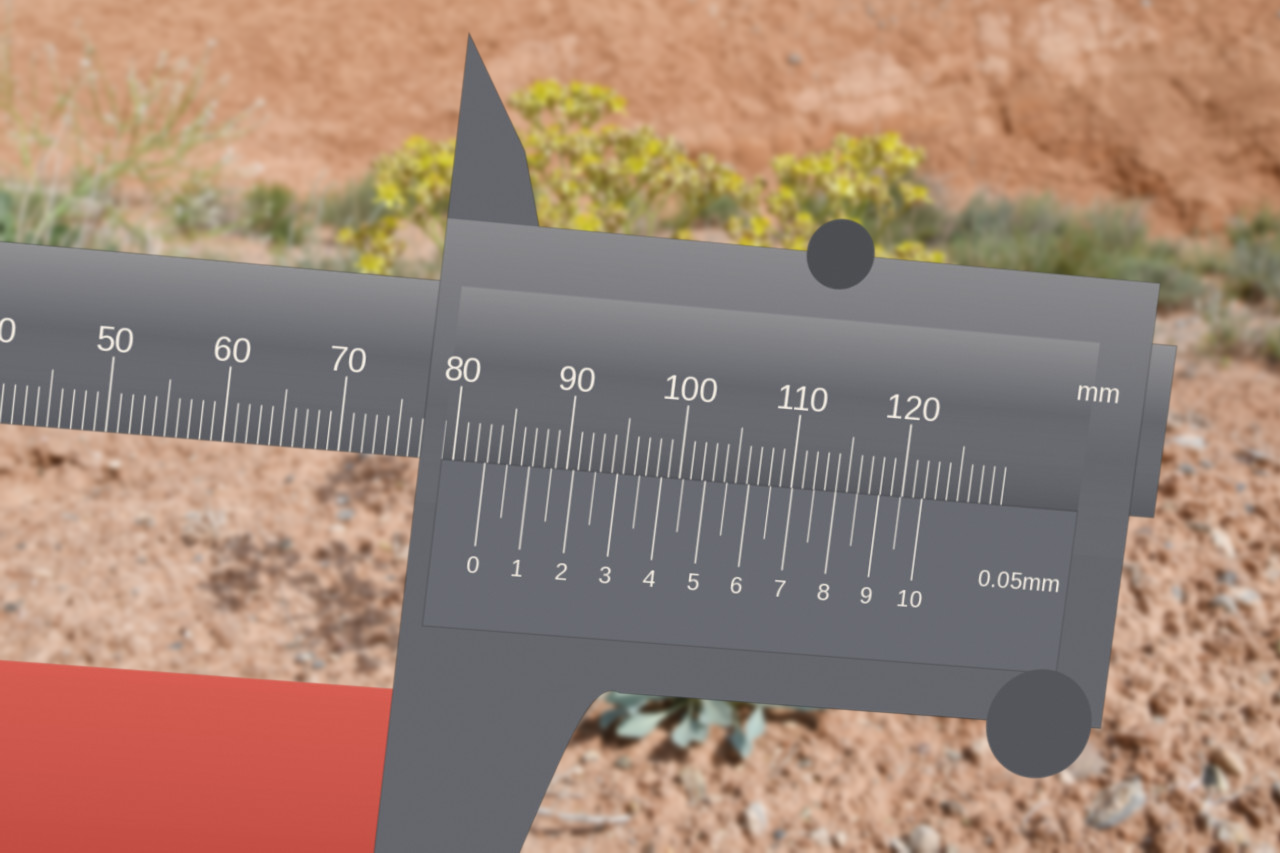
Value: 82.8 mm
